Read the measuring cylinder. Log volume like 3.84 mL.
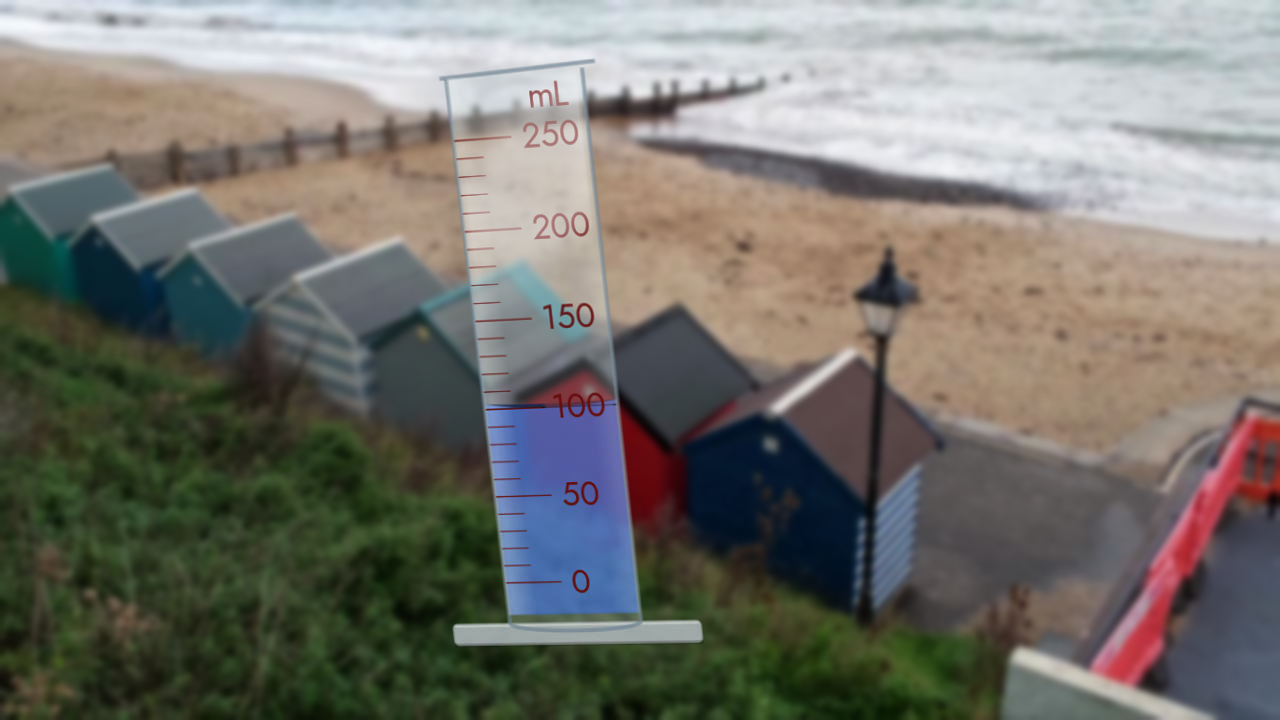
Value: 100 mL
